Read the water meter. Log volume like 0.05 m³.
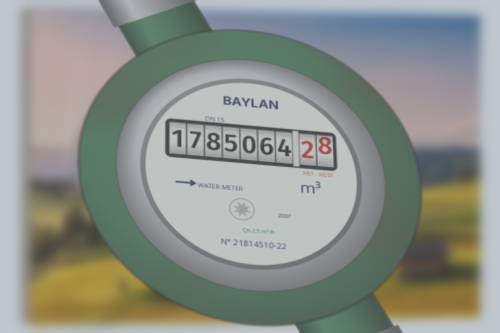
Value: 1785064.28 m³
